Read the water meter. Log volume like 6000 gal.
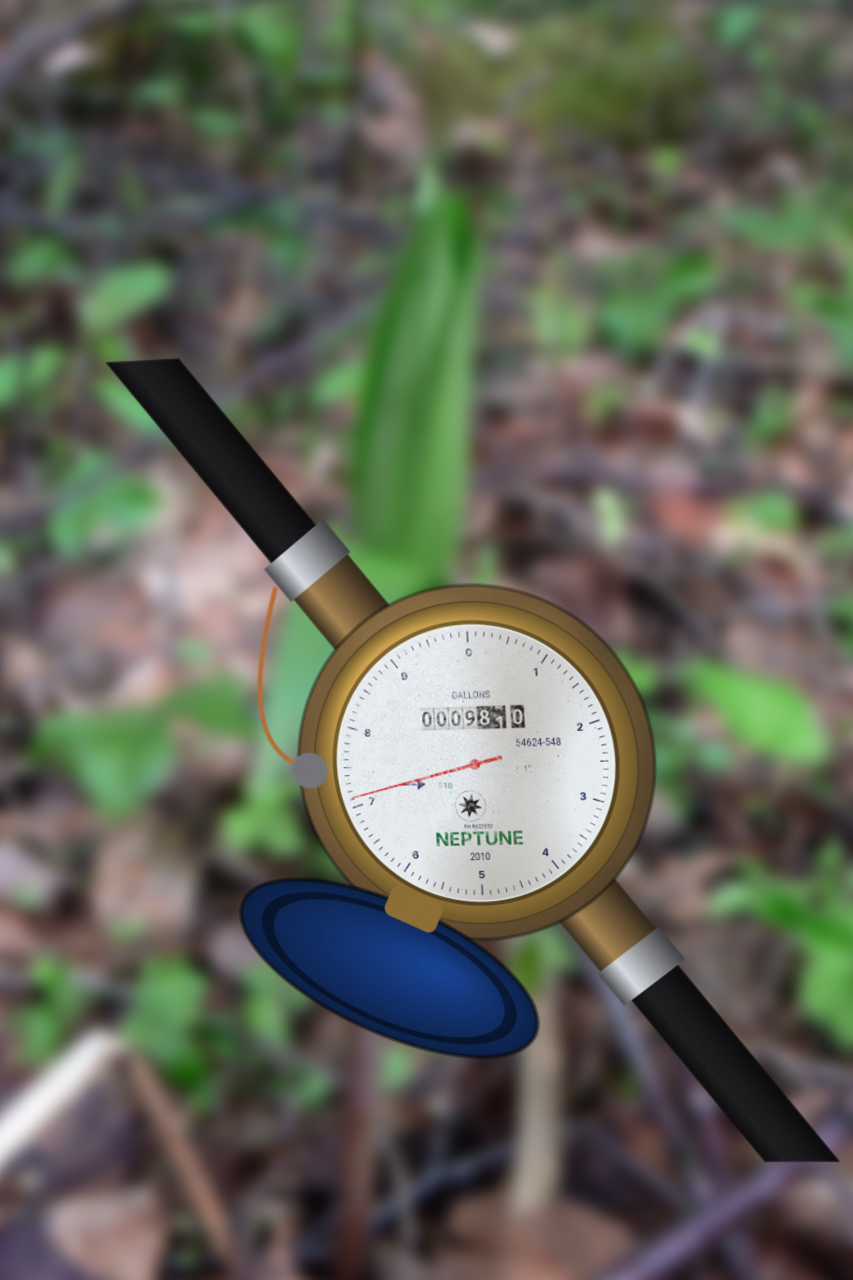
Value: 9807.1 gal
